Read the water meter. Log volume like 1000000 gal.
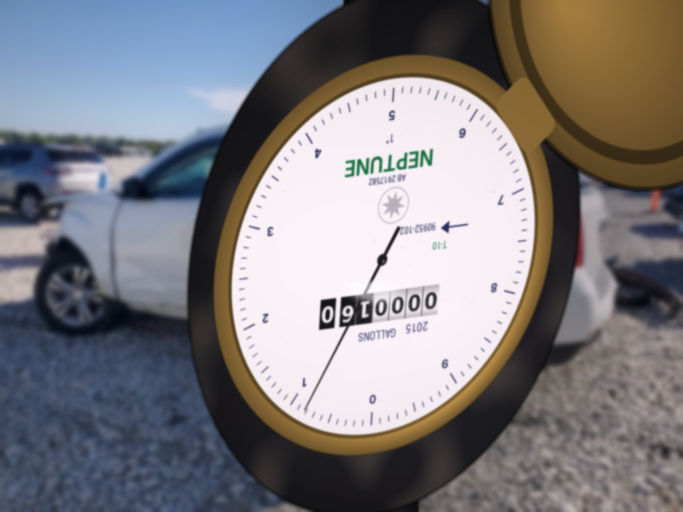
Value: 160.8 gal
